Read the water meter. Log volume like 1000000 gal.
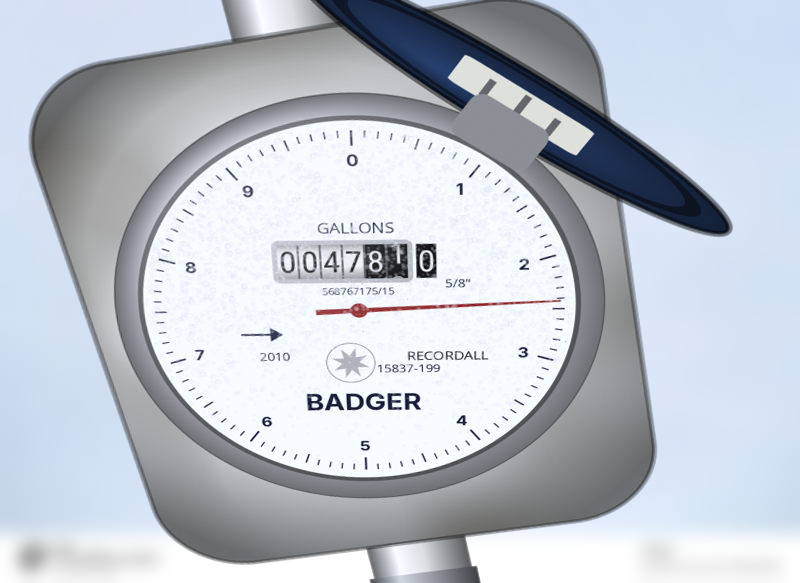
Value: 47812.4 gal
